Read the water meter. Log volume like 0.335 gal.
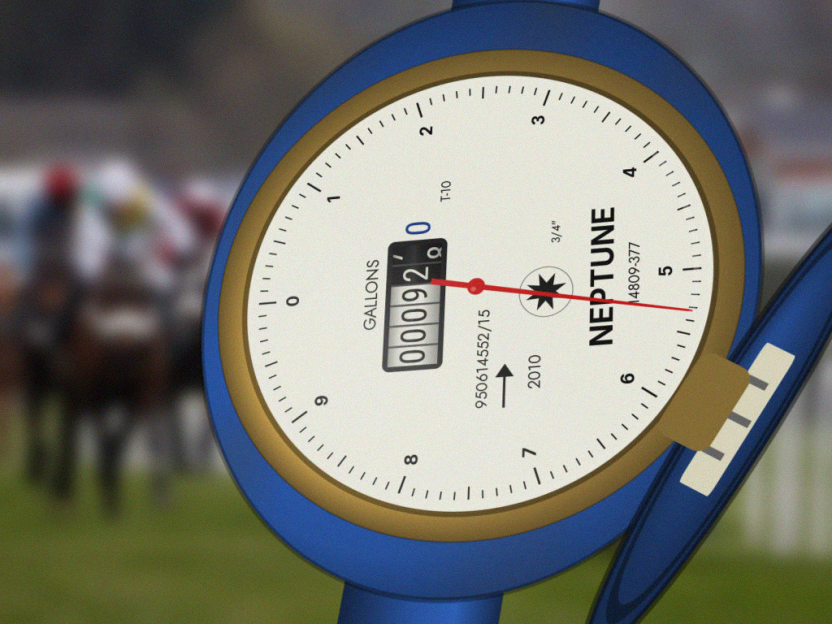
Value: 9275.3 gal
